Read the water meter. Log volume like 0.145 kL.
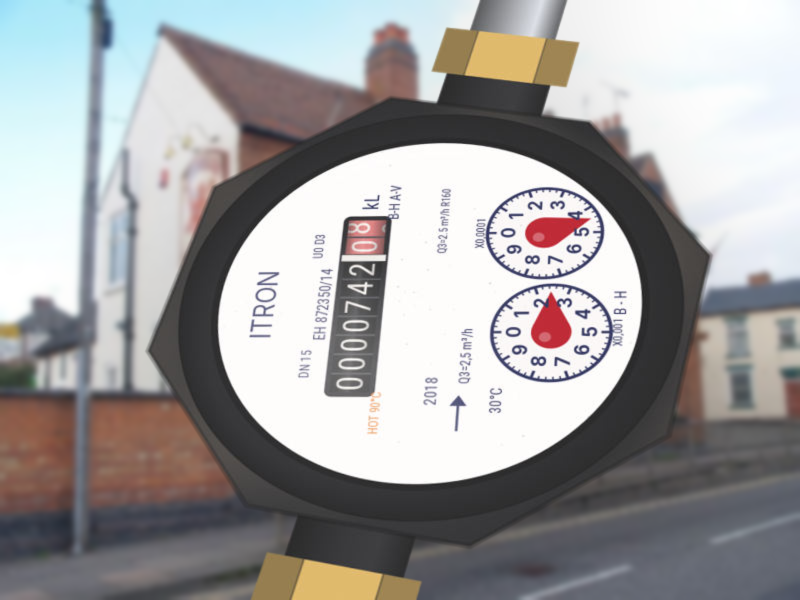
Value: 742.0824 kL
